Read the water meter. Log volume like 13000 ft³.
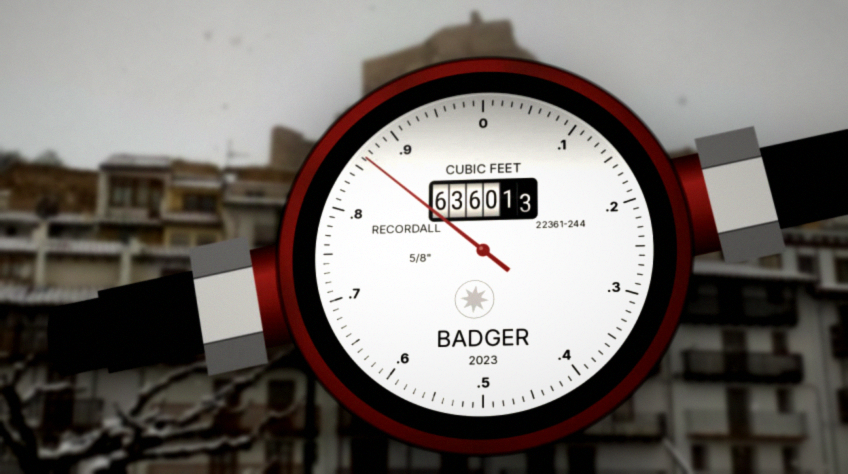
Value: 636012.86 ft³
